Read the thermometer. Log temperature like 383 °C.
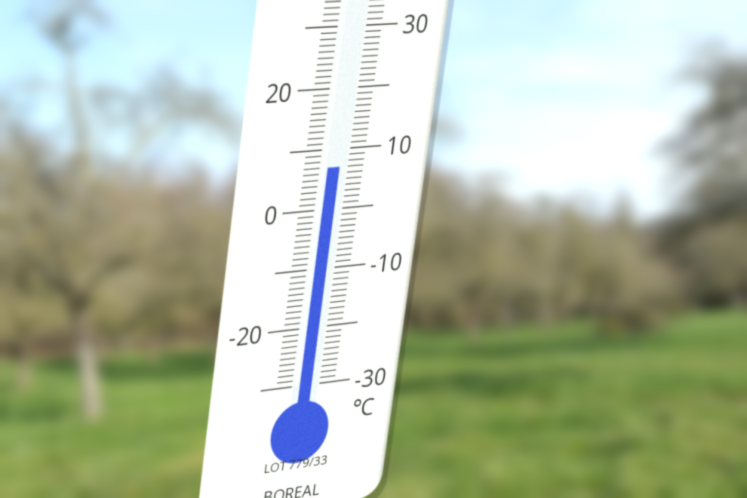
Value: 7 °C
